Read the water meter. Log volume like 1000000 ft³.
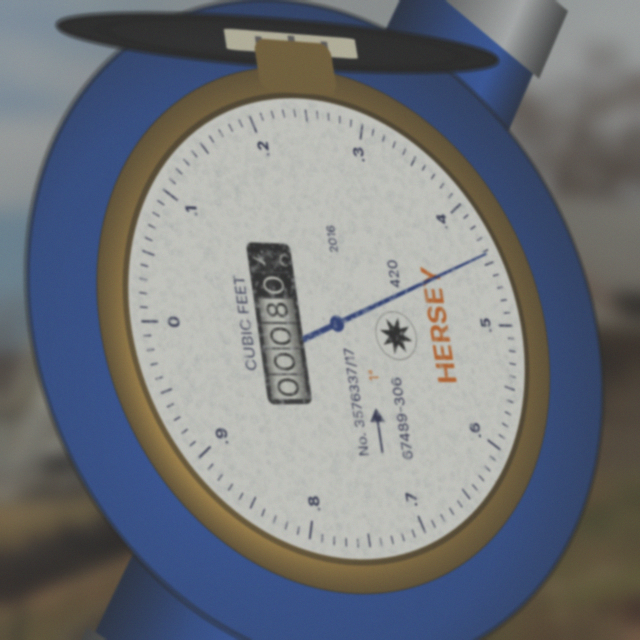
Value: 807.44 ft³
